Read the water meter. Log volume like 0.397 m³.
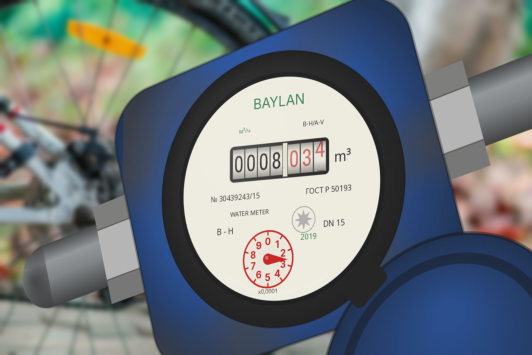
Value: 8.0342 m³
